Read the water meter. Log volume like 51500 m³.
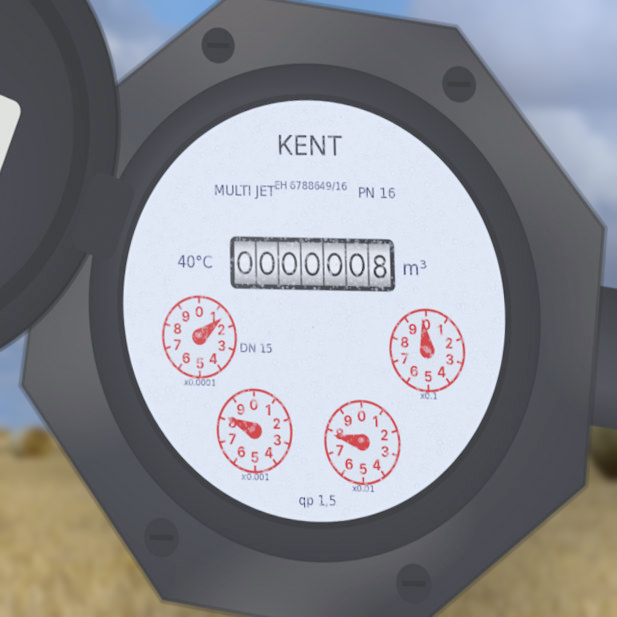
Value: 7.9781 m³
